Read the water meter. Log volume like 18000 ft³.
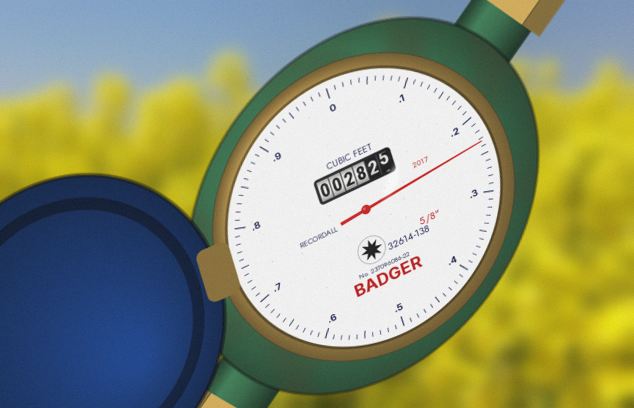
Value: 2825.23 ft³
